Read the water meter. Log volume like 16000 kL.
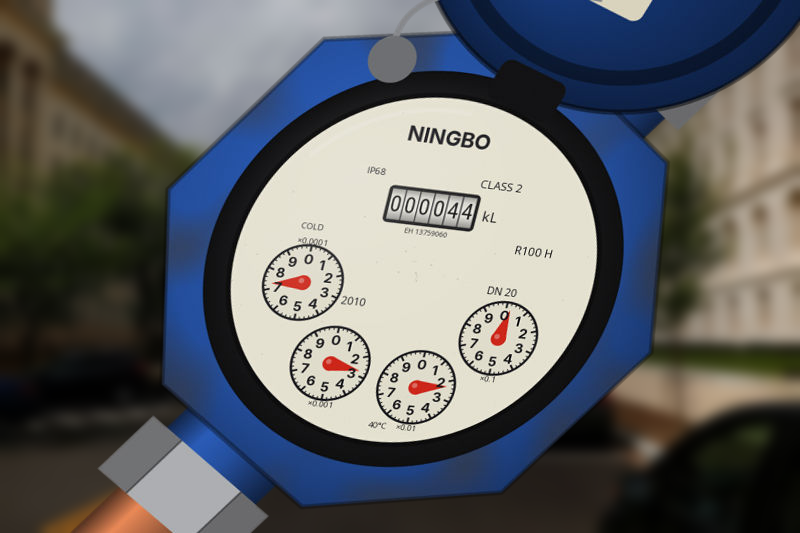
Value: 44.0227 kL
